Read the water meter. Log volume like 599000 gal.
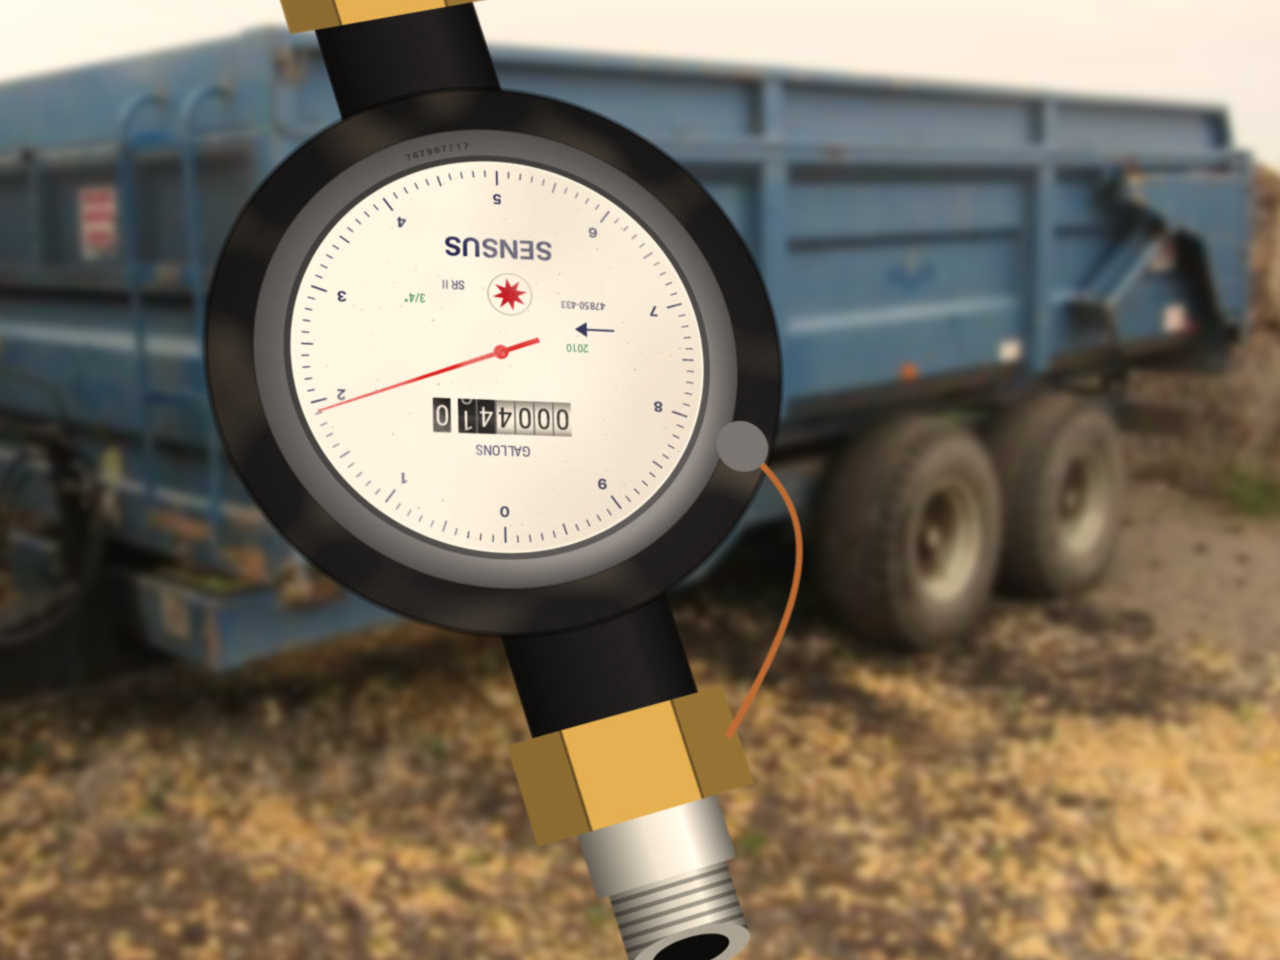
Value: 4411.9 gal
